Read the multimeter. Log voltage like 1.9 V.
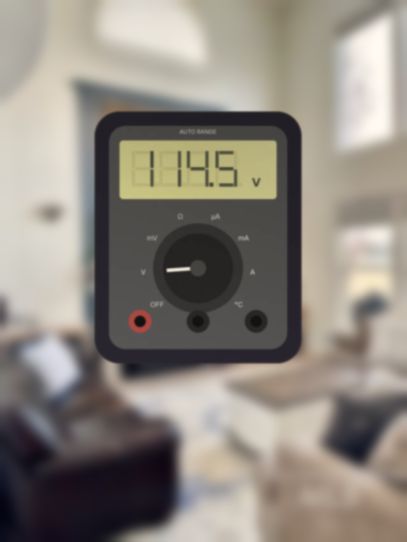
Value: 114.5 V
